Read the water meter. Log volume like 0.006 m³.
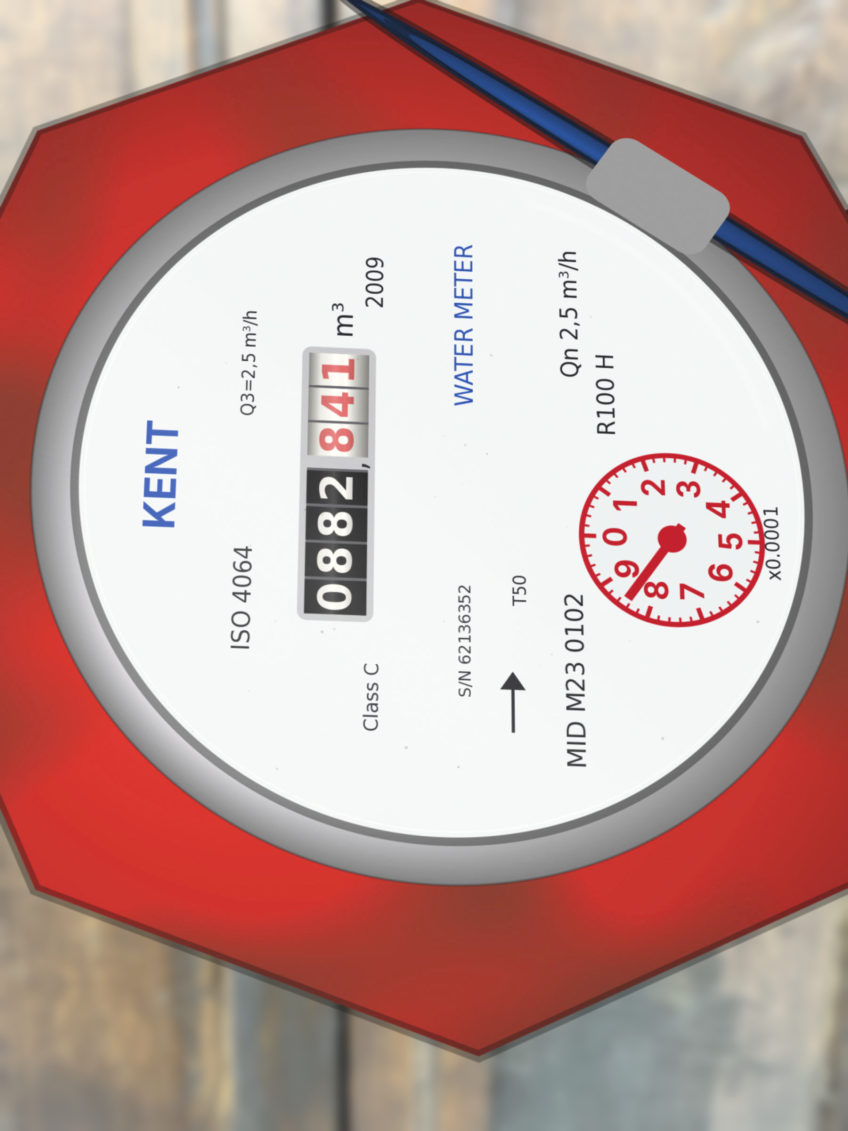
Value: 882.8418 m³
